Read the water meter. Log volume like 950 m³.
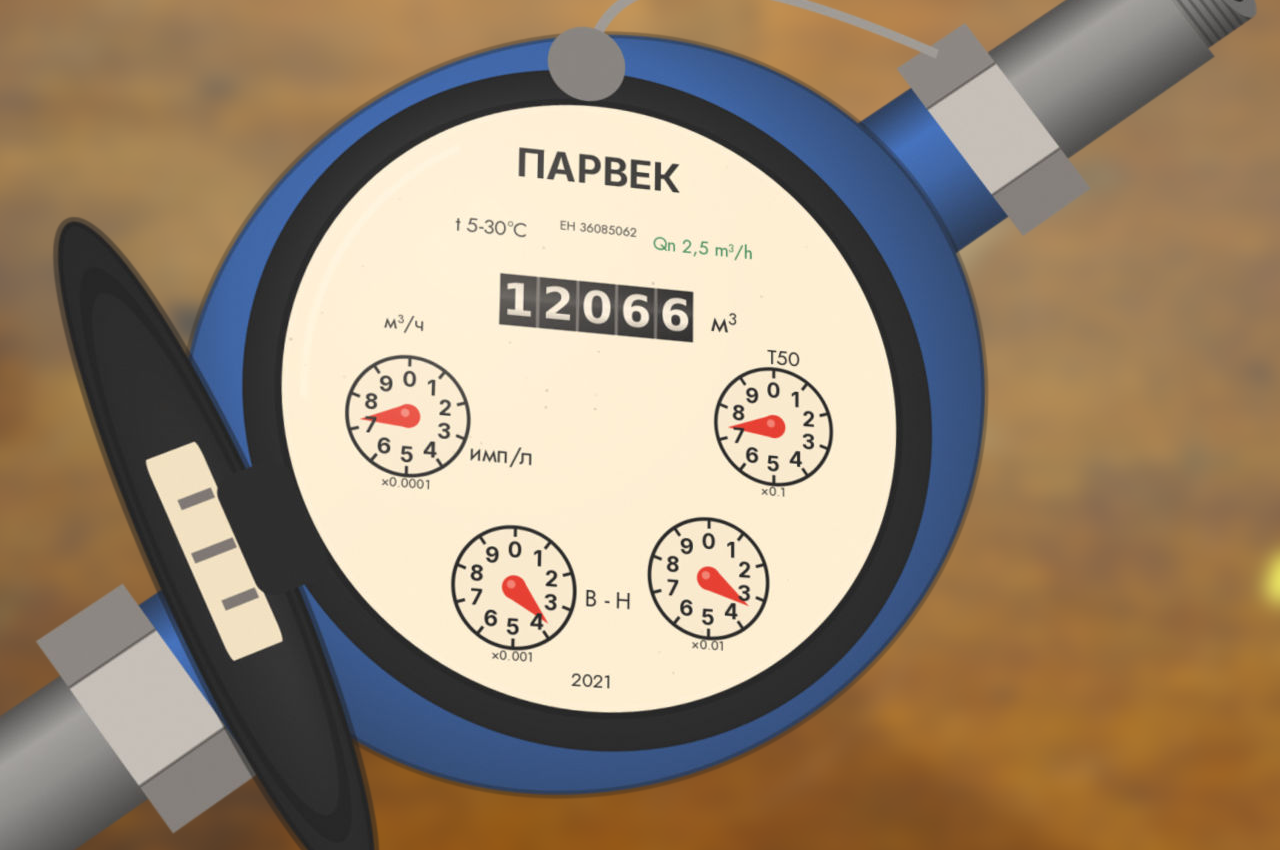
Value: 12066.7337 m³
